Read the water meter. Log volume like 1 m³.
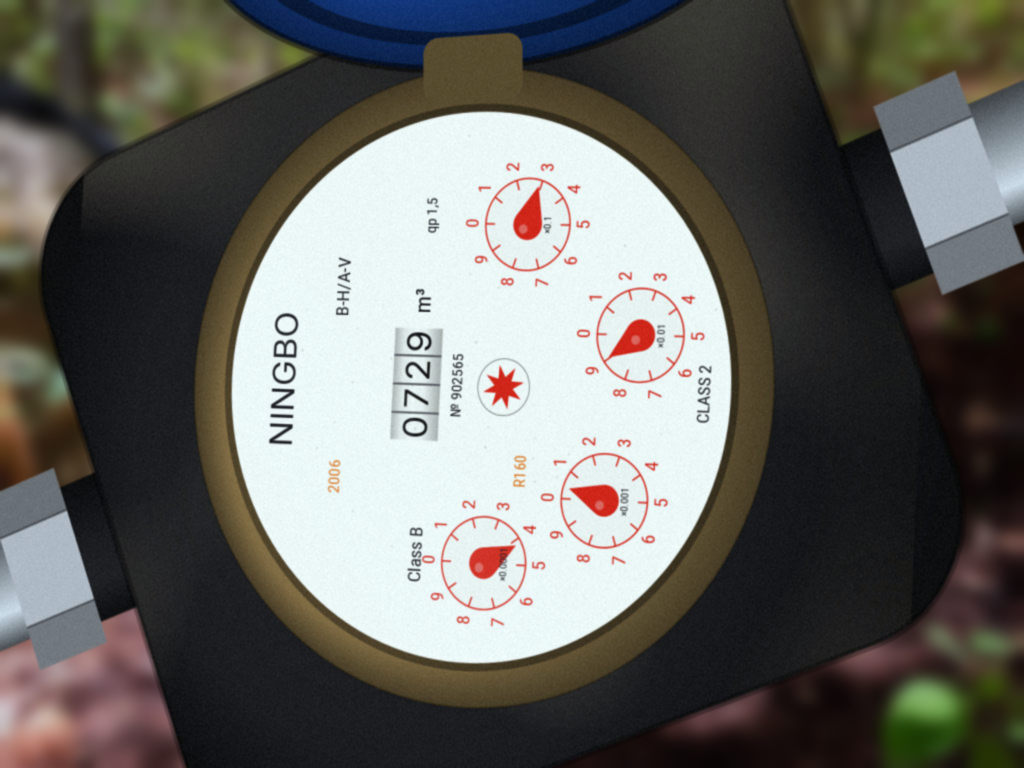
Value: 729.2904 m³
